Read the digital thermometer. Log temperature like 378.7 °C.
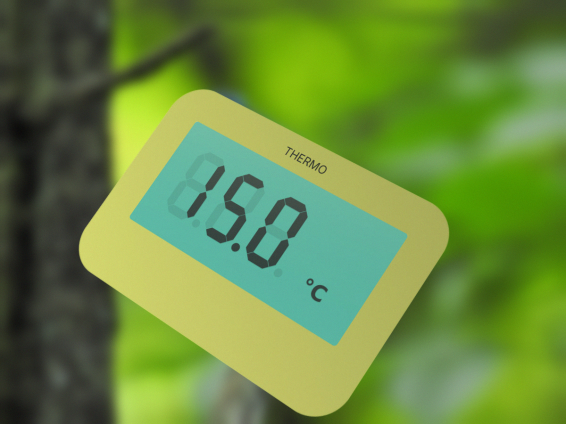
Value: 15.0 °C
